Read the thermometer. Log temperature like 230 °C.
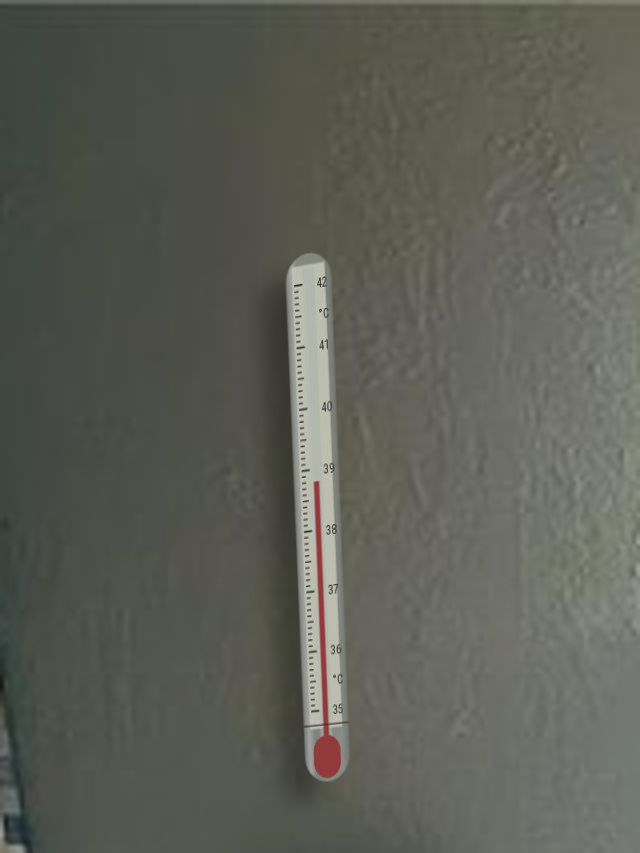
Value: 38.8 °C
